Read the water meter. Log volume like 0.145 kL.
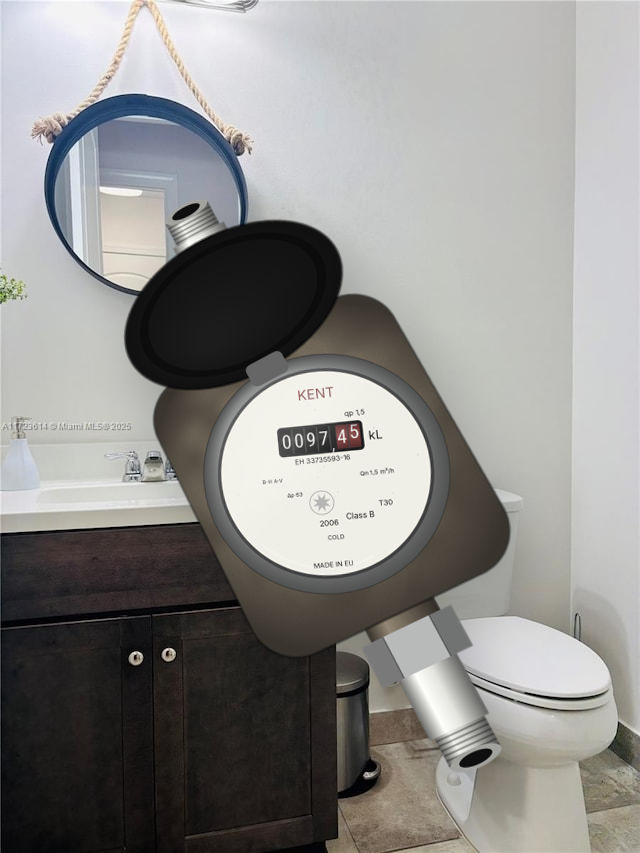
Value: 97.45 kL
